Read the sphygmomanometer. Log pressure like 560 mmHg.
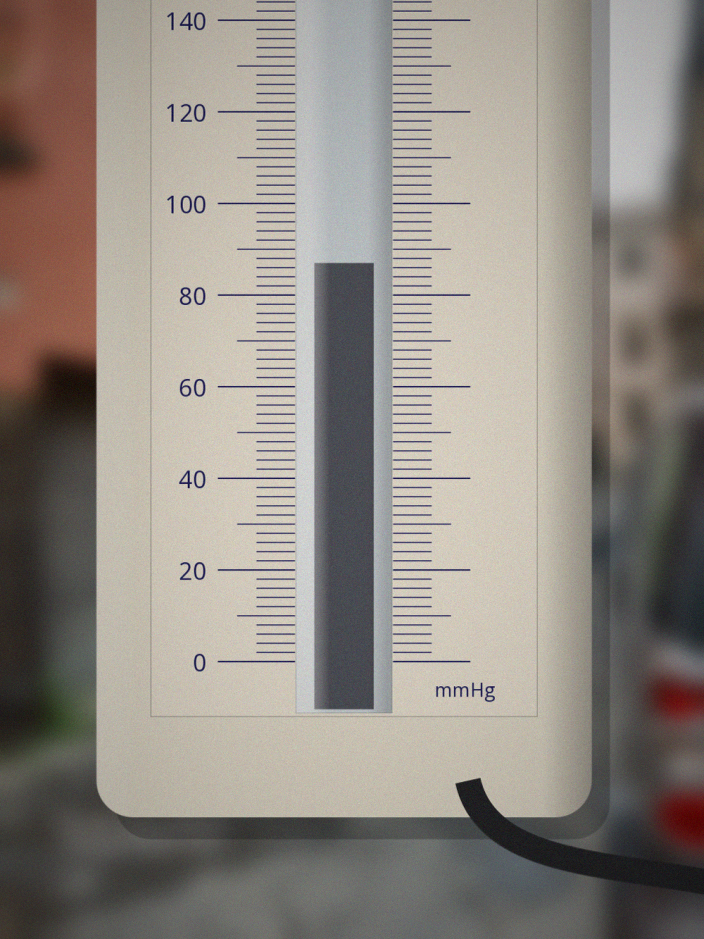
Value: 87 mmHg
